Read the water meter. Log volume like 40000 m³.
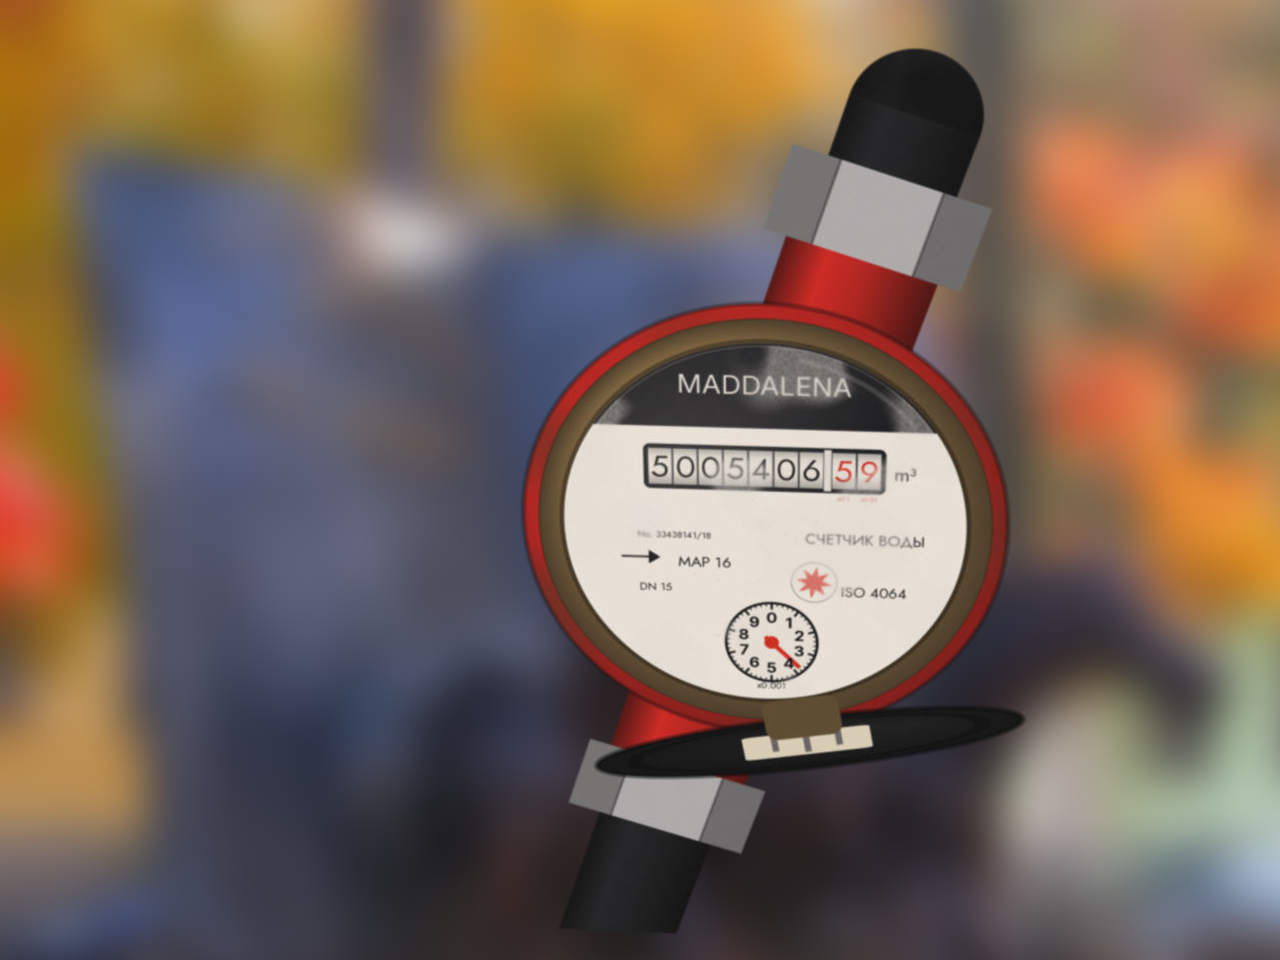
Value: 5005406.593 m³
